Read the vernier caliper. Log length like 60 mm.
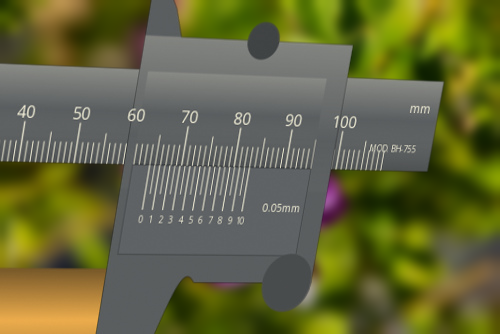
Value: 64.0 mm
